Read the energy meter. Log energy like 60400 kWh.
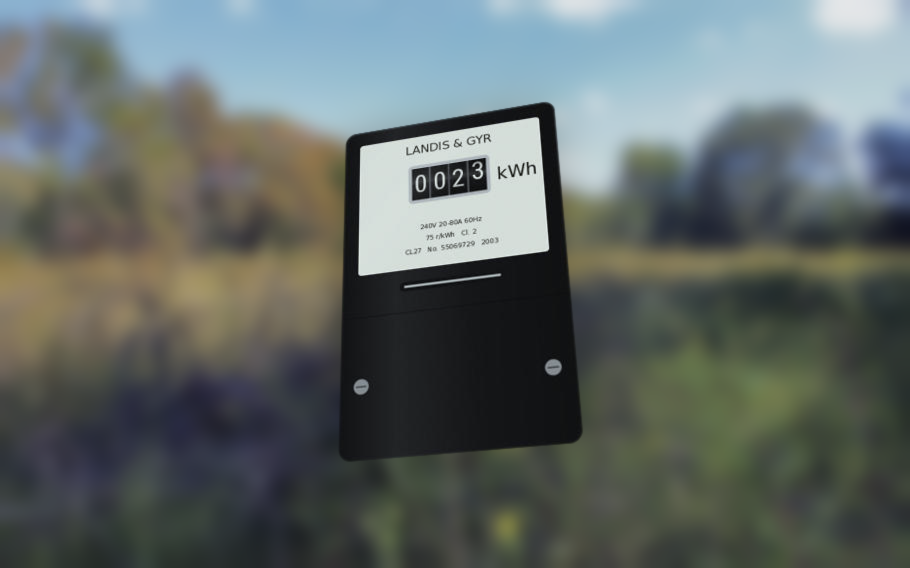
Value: 23 kWh
